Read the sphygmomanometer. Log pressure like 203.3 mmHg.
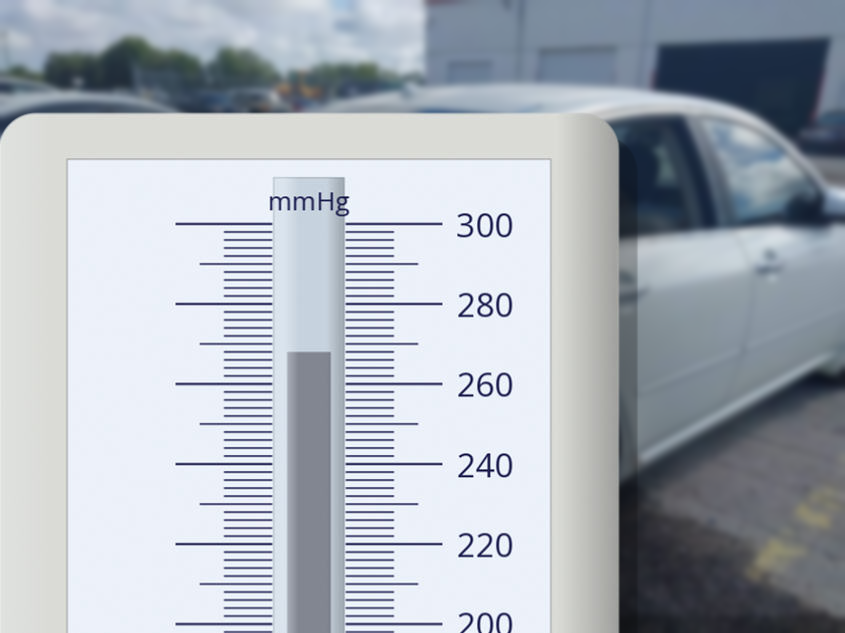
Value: 268 mmHg
